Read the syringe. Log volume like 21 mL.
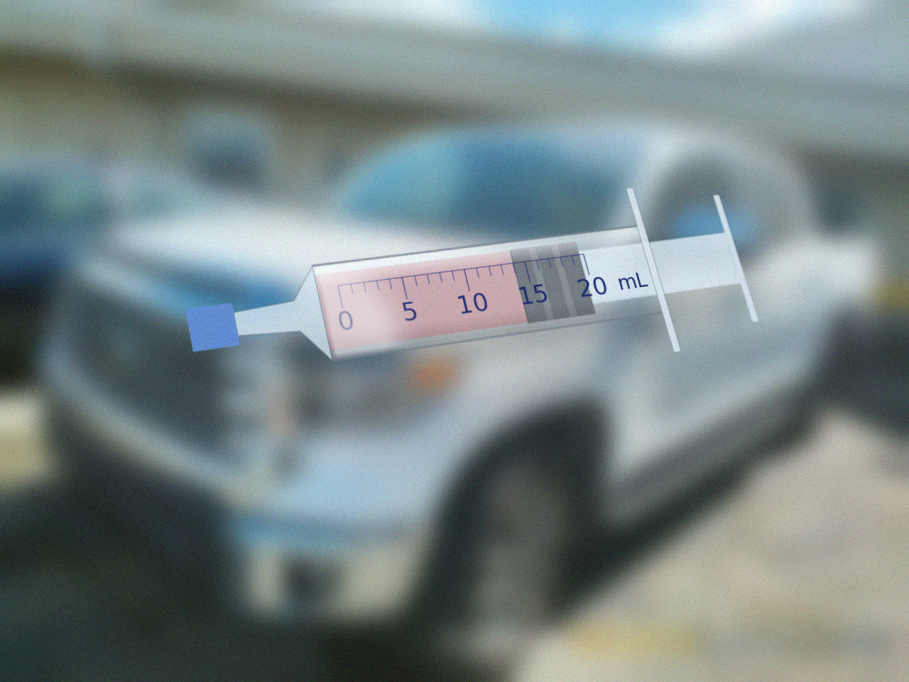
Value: 14 mL
